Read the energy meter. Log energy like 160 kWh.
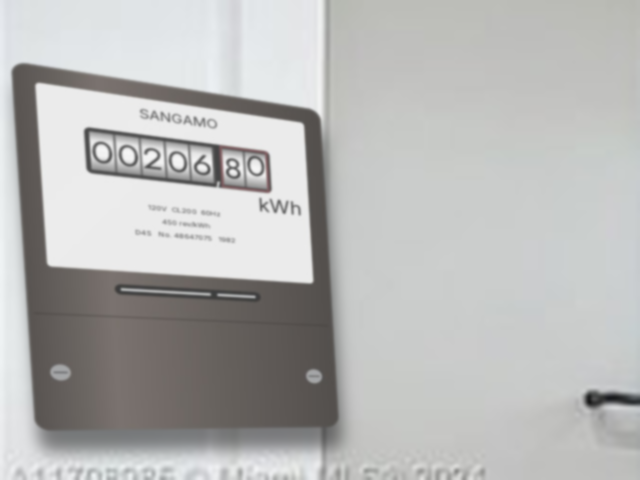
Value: 206.80 kWh
